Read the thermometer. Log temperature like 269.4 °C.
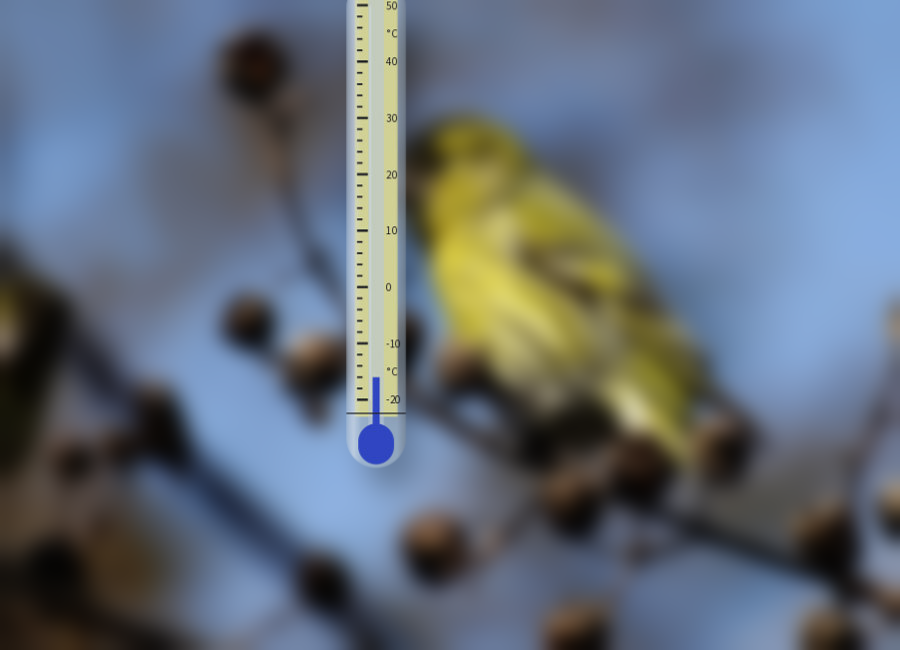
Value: -16 °C
